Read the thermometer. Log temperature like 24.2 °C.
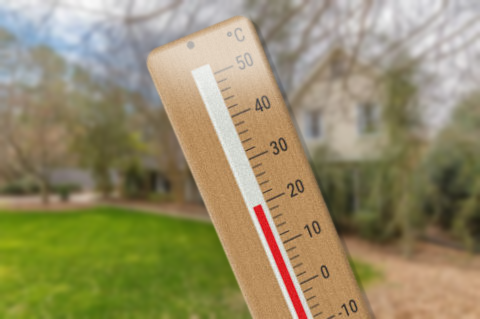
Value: 20 °C
